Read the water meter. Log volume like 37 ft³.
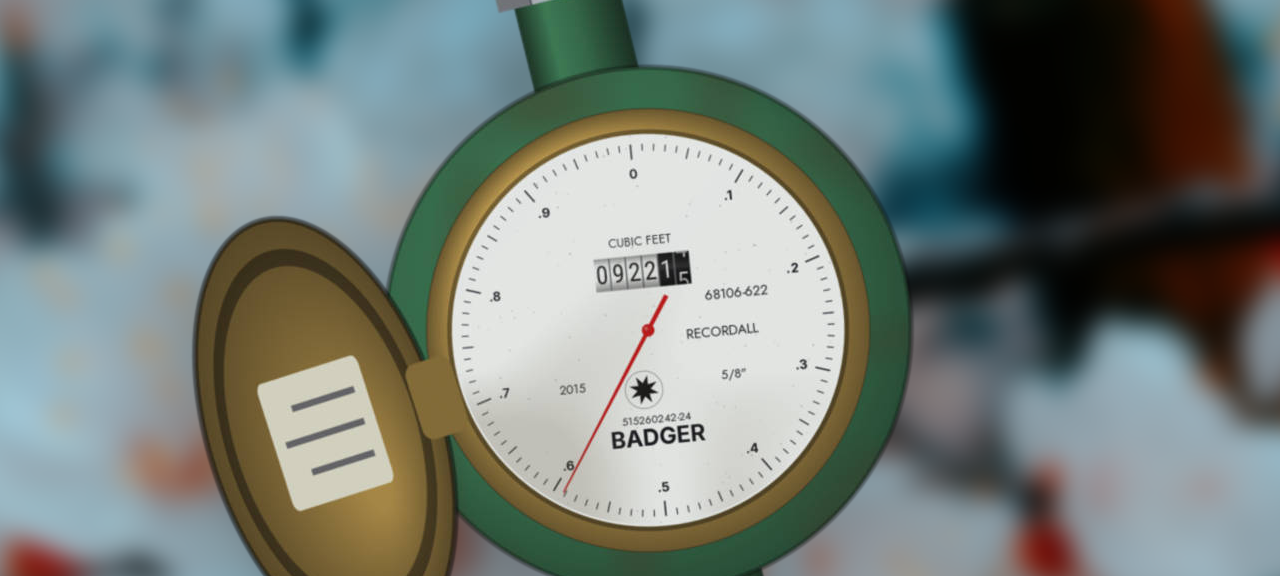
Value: 92214.59 ft³
